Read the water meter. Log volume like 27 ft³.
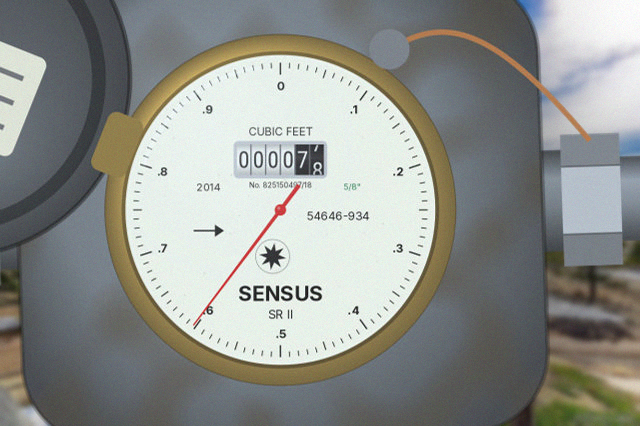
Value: 77.60 ft³
